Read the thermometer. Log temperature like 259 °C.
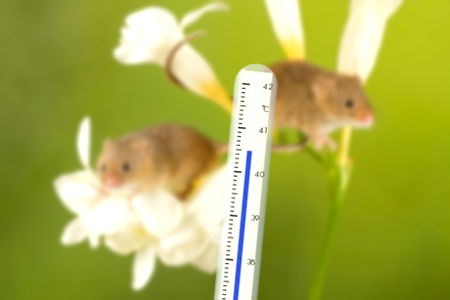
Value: 40.5 °C
